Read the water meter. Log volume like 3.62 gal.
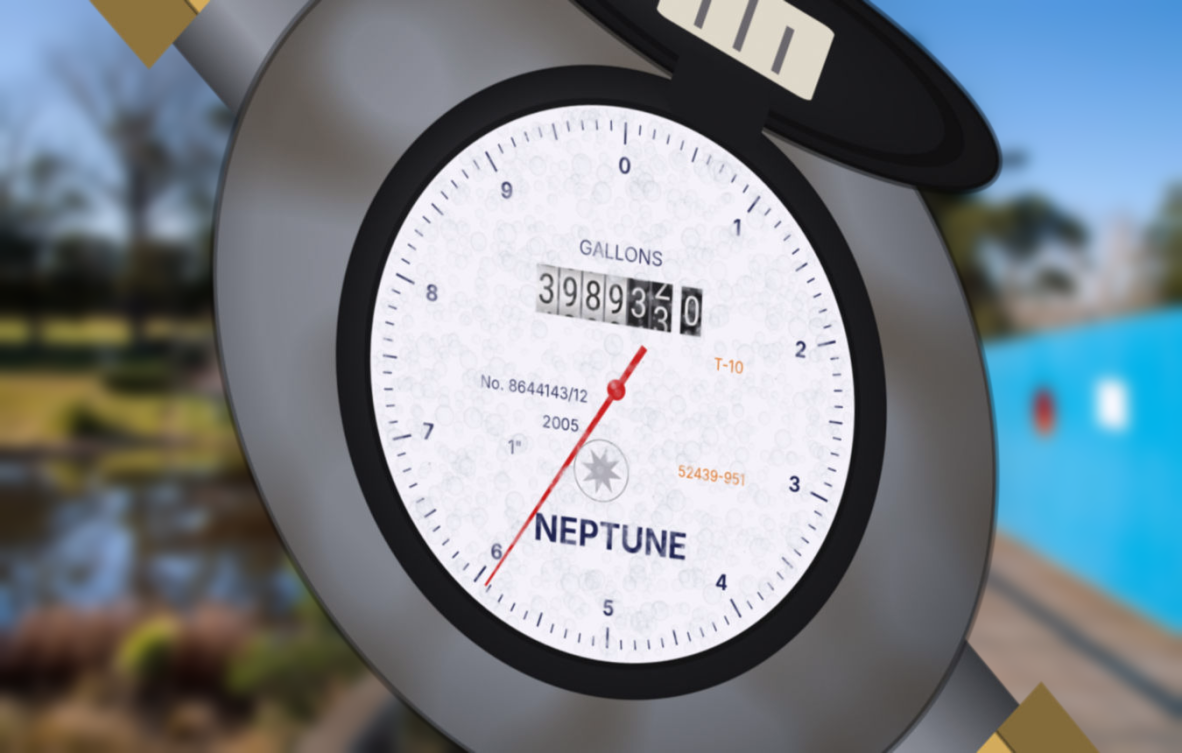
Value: 3989325.9 gal
